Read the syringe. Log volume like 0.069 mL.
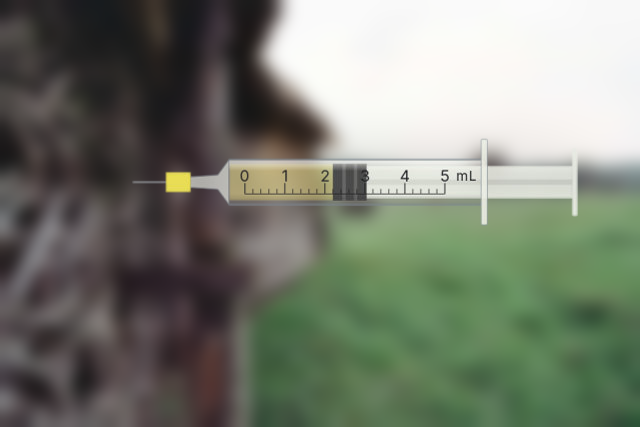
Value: 2.2 mL
